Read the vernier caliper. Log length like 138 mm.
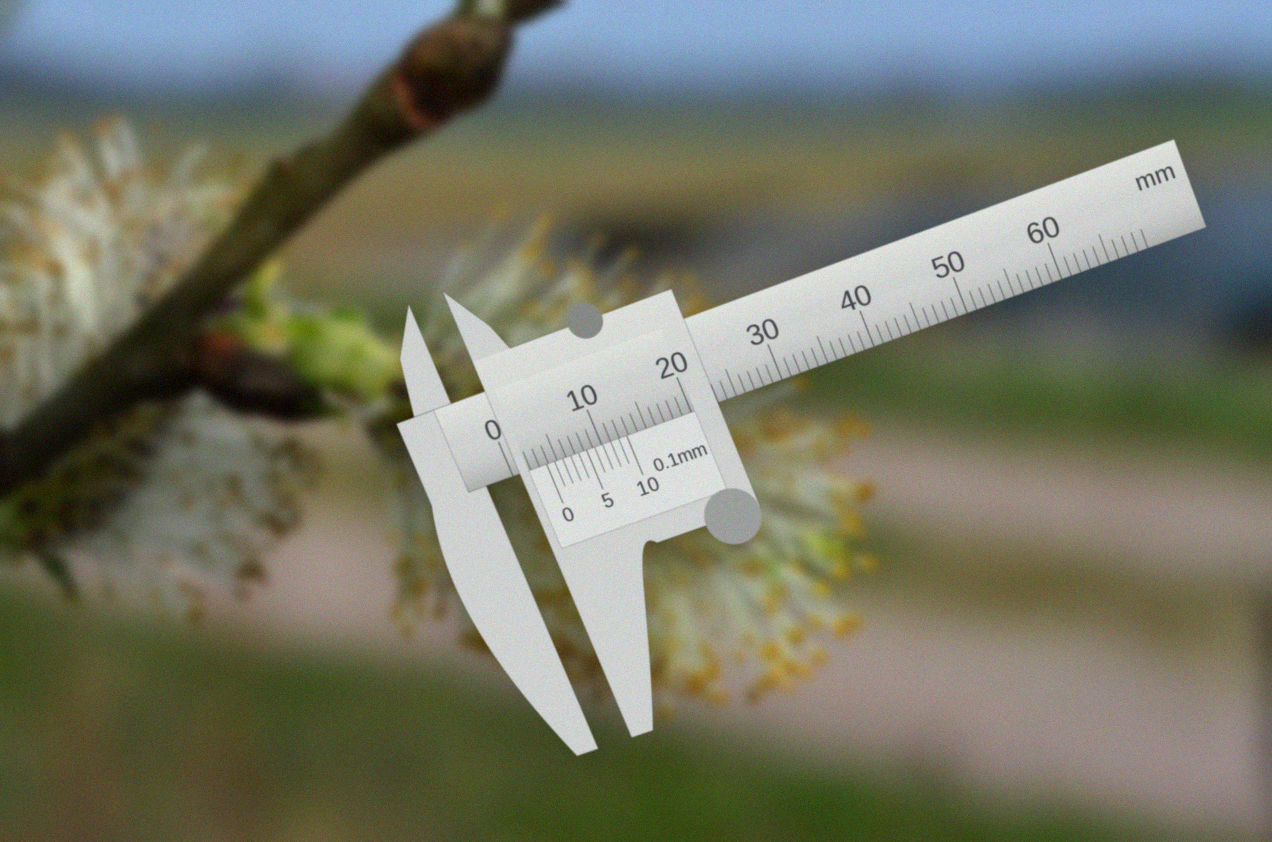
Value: 3.8 mm
